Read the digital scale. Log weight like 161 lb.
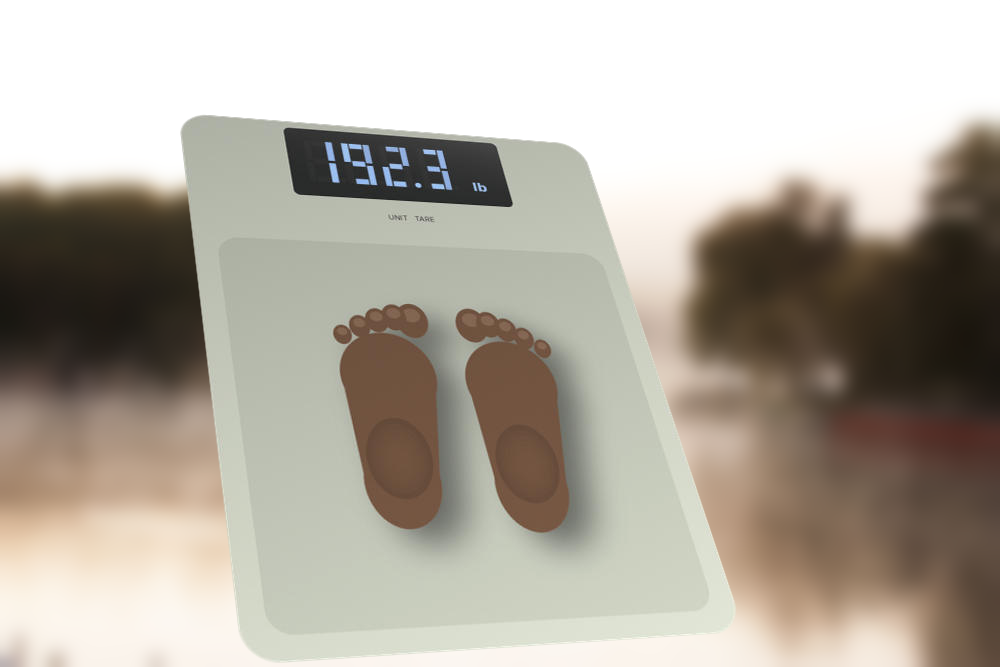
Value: 192.3 lb
